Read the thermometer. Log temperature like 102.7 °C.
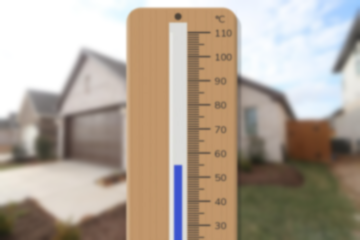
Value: 55 °C
